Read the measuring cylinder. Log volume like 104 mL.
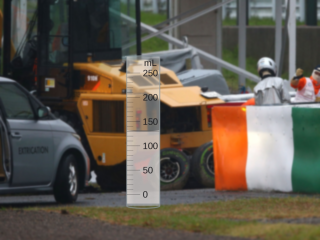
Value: 130 mL
